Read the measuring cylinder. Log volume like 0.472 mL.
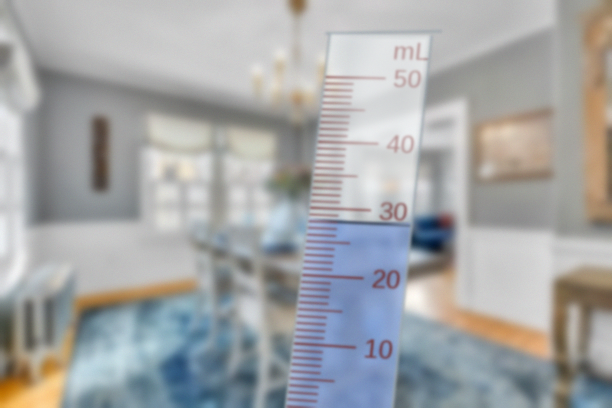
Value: 28 mL
